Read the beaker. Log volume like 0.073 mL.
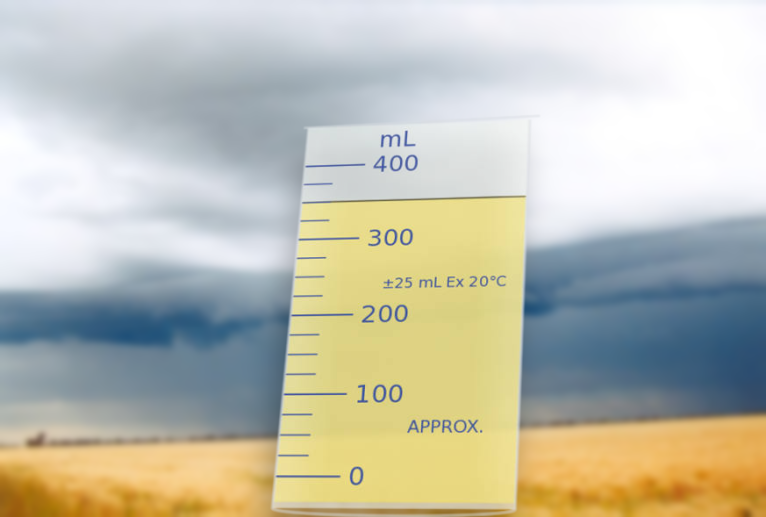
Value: 350 mL
